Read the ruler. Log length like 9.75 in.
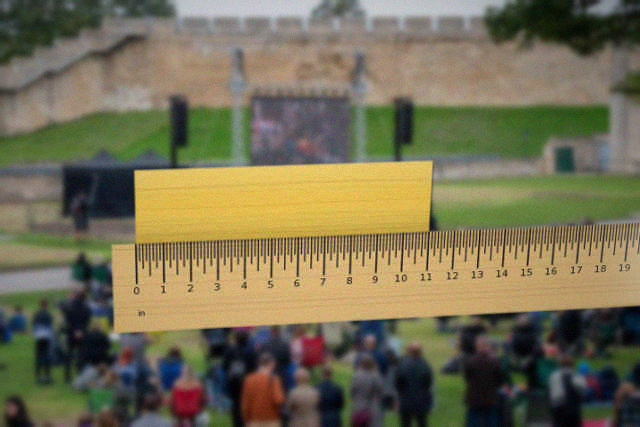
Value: 11 in
